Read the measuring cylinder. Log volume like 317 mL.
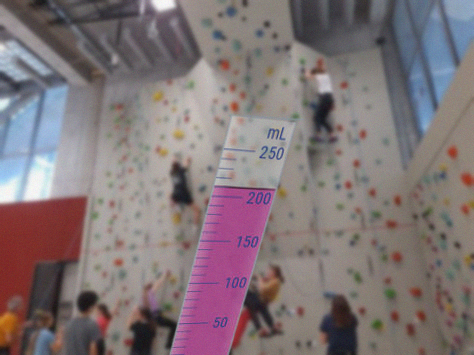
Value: 210 mL
